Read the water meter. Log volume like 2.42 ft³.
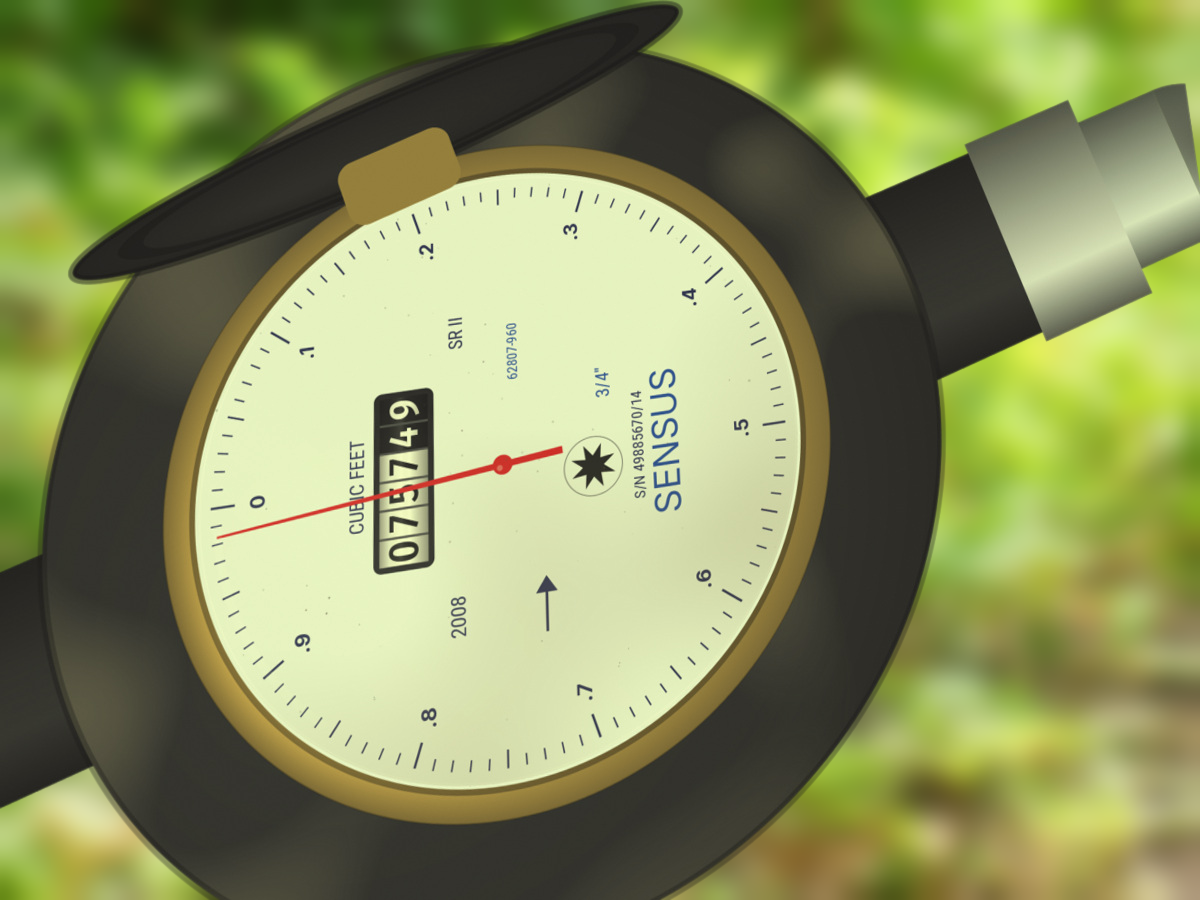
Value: 75748.98 ft³
